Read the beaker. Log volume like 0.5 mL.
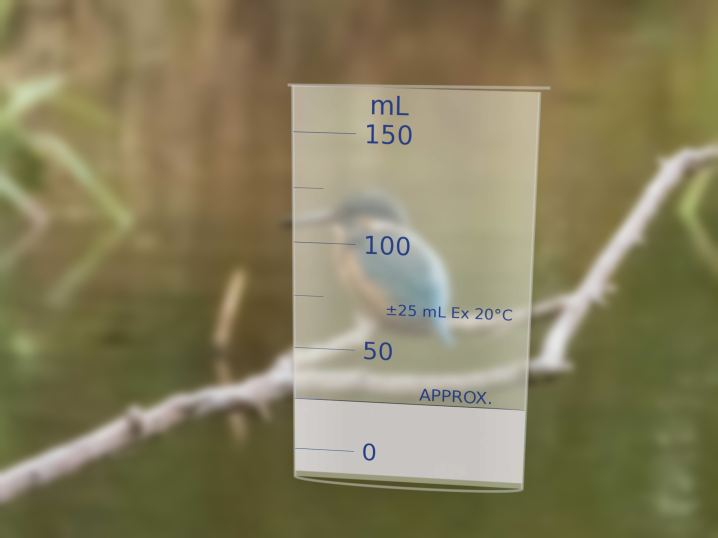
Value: 25 mL
